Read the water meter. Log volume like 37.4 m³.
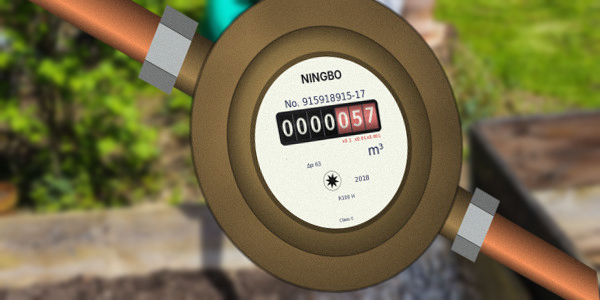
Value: 0.057 m³
